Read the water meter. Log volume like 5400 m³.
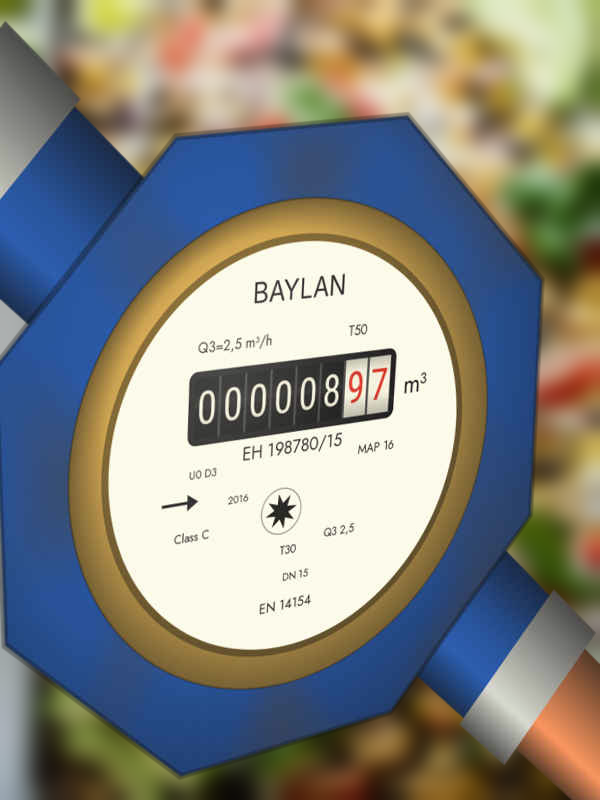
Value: 8.97 m³
